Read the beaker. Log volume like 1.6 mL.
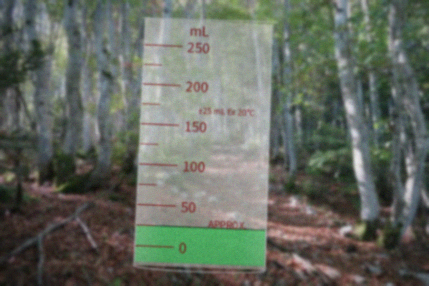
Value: 25 mL
